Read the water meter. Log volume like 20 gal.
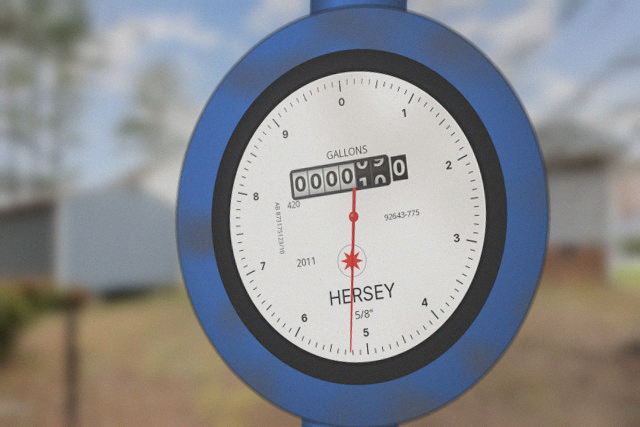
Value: 95.2 gal
